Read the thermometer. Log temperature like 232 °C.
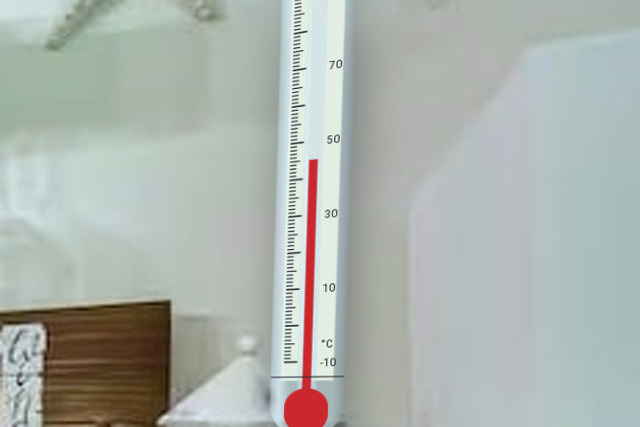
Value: 45 °C
